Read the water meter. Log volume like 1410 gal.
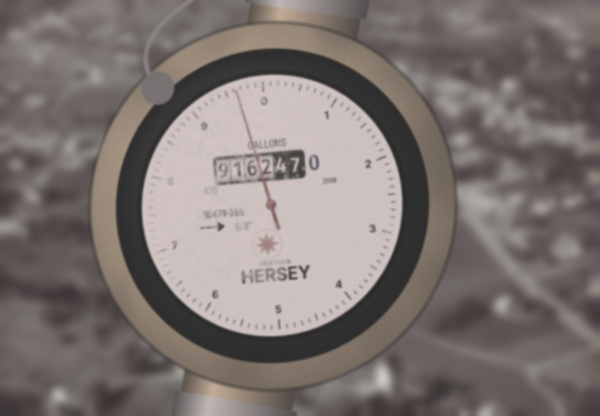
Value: 9162469.6 gal
